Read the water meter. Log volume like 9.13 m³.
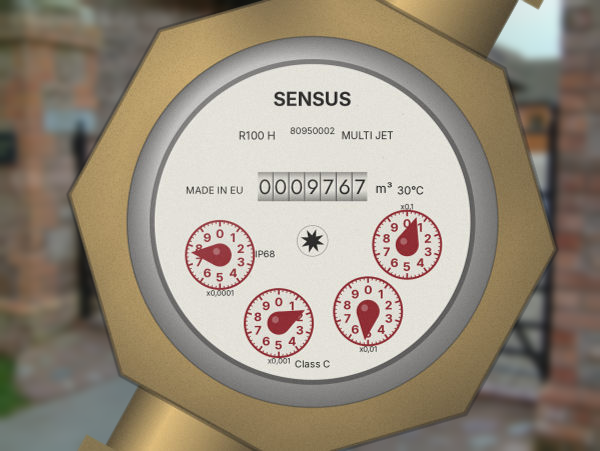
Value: 9767.0517 m³
